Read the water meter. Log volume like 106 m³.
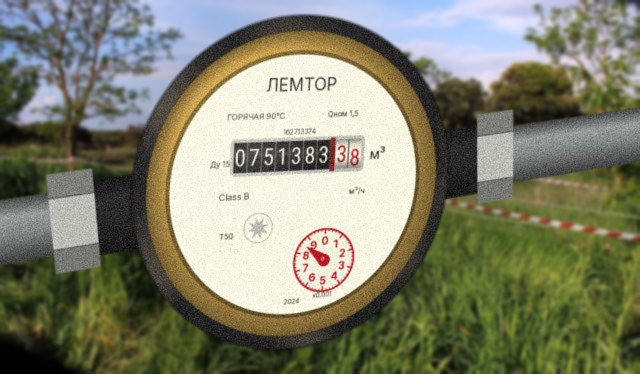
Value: 751383.378 m³
